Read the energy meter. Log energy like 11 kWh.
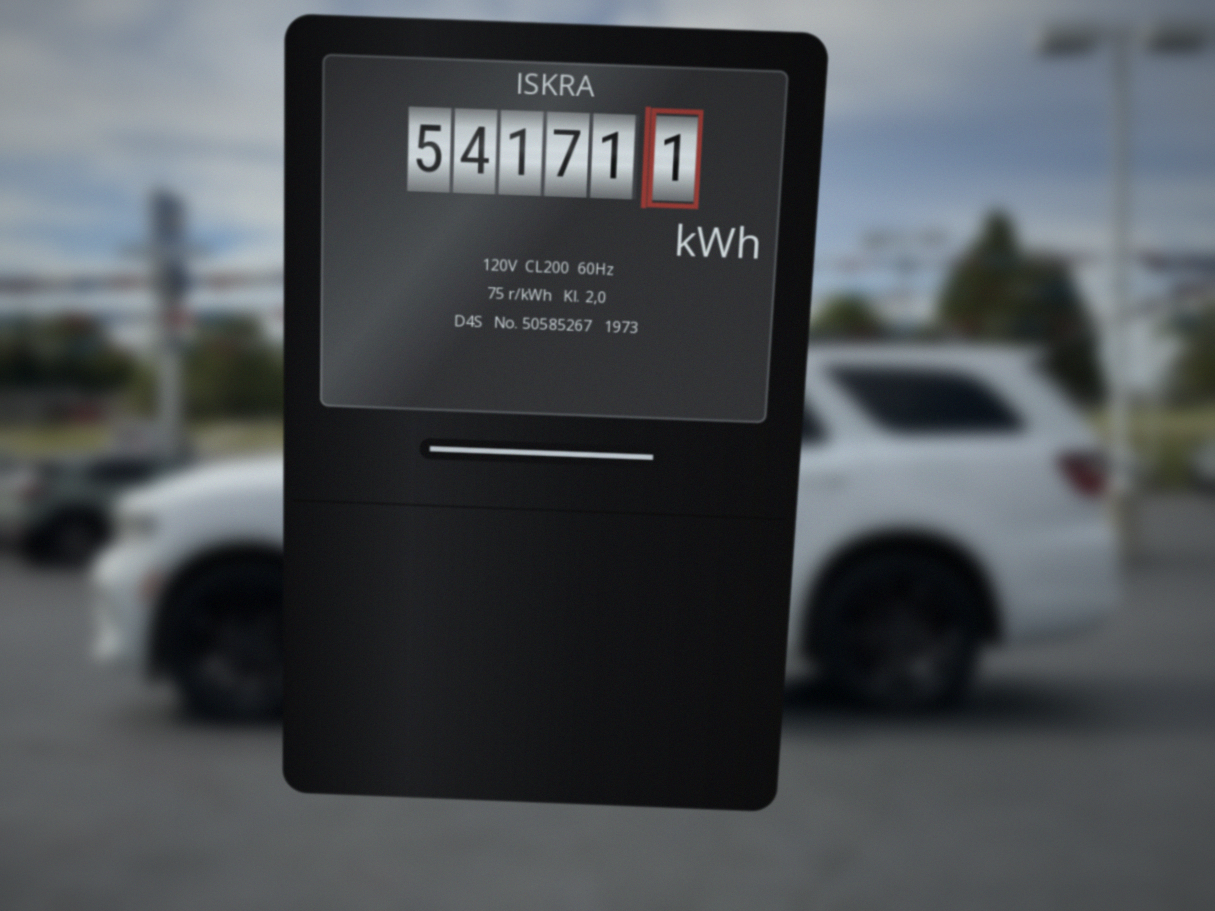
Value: 54171.1 kWh
